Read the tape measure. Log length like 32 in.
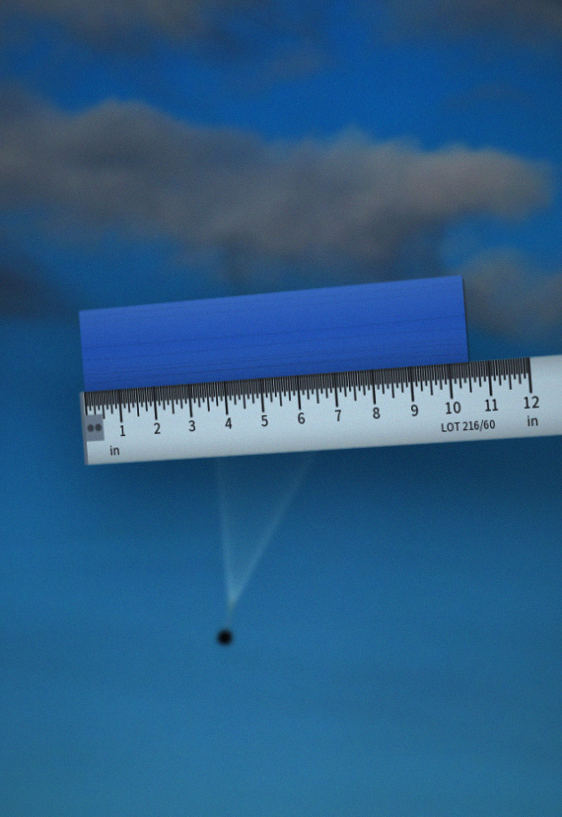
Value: 10.5 in
